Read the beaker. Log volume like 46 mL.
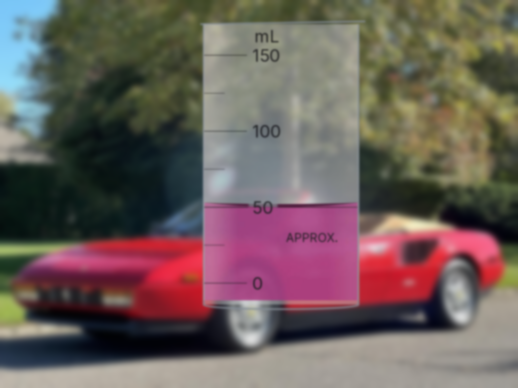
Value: 50 mL
